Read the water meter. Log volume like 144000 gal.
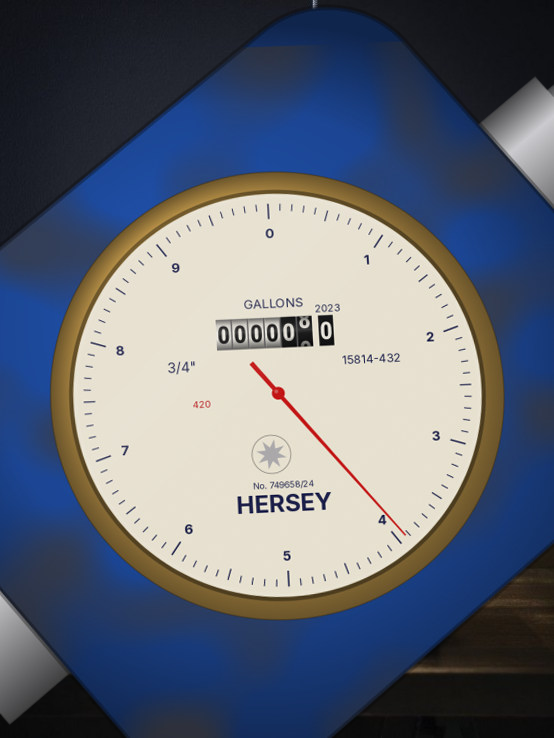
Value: 83.9 gal
